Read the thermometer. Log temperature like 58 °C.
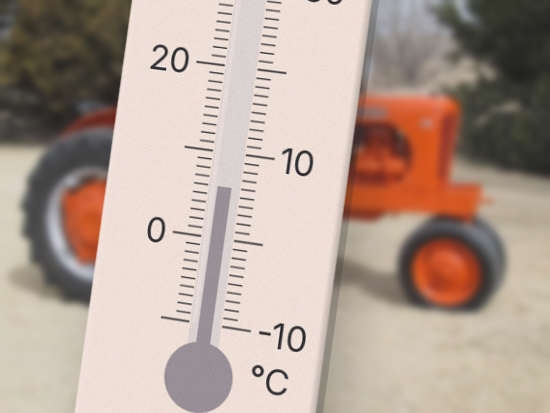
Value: 6 °C
